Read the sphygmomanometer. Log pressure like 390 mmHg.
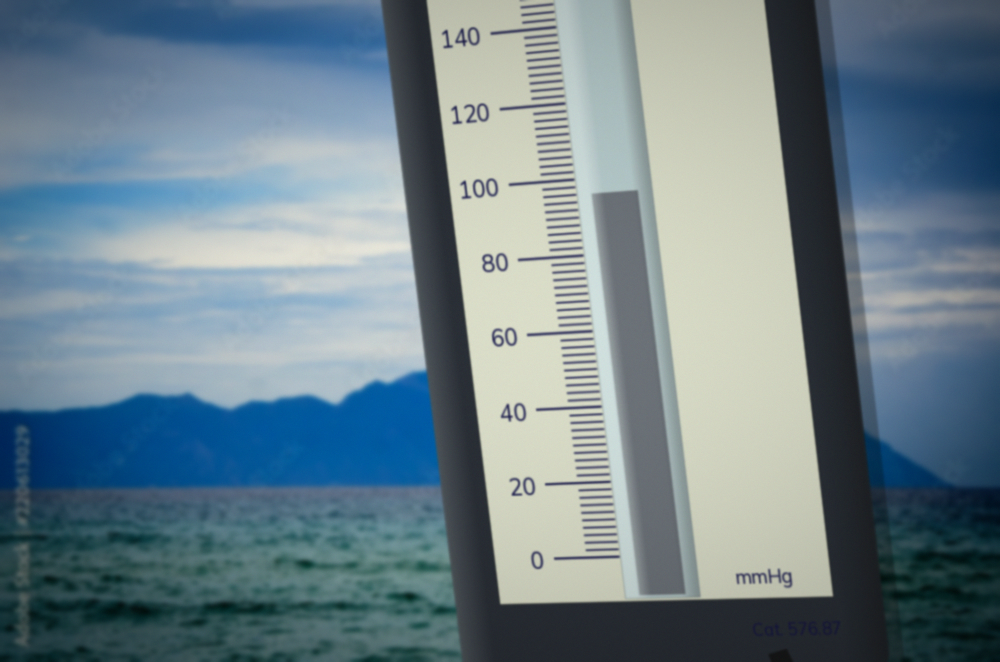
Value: 96 mmHg
